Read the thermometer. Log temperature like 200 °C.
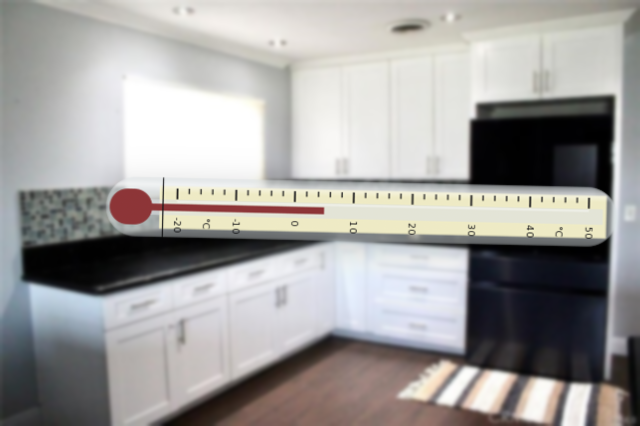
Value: 5 °C
